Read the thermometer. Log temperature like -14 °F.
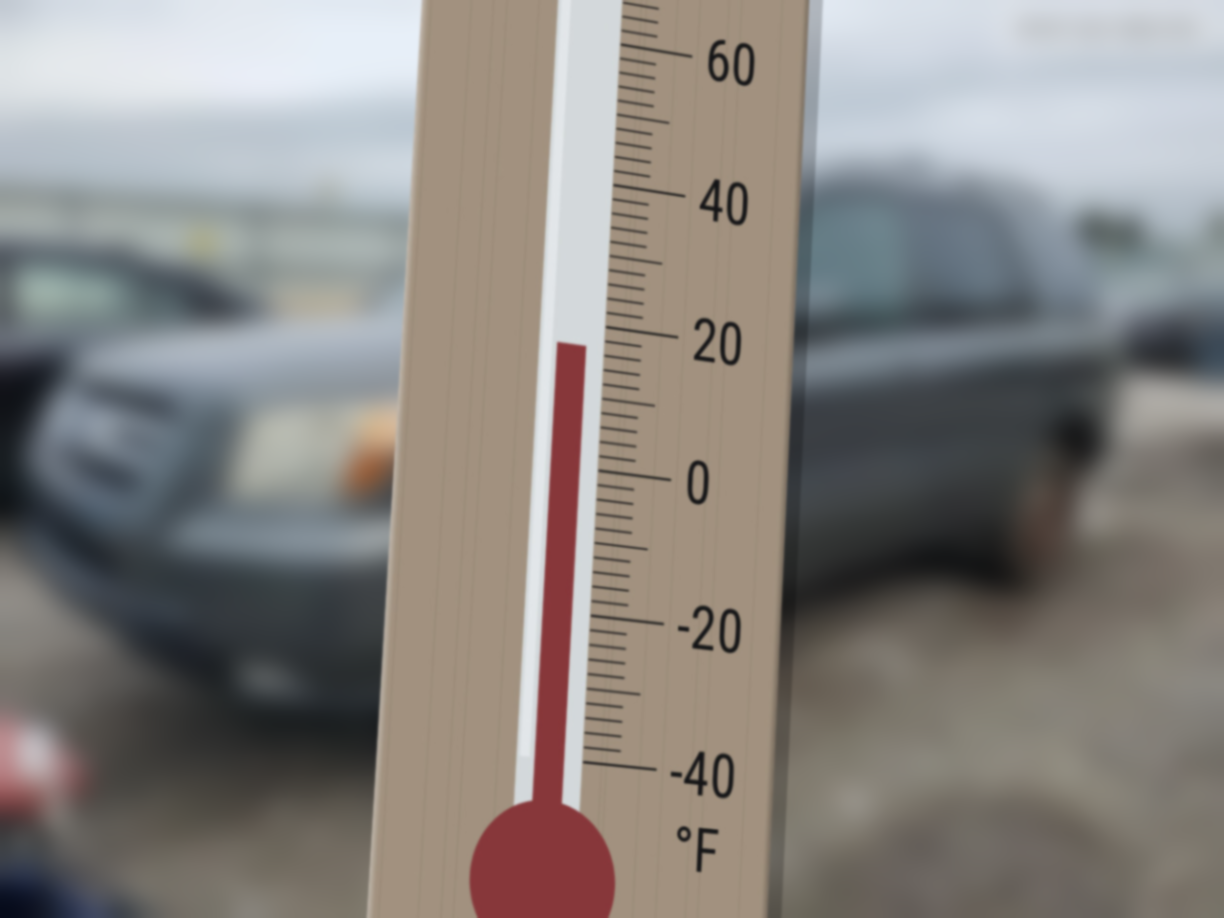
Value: 17 °F
